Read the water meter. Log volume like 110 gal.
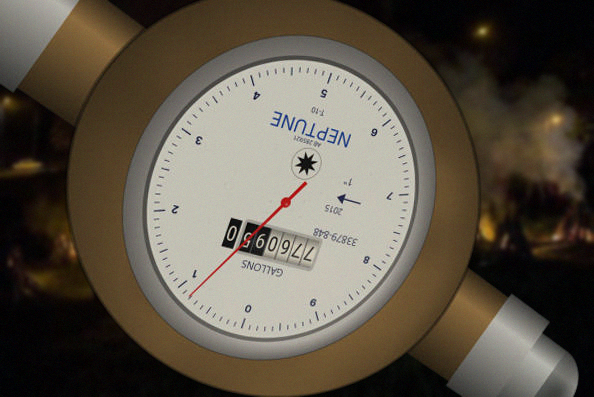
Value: 7760950.8 gal
